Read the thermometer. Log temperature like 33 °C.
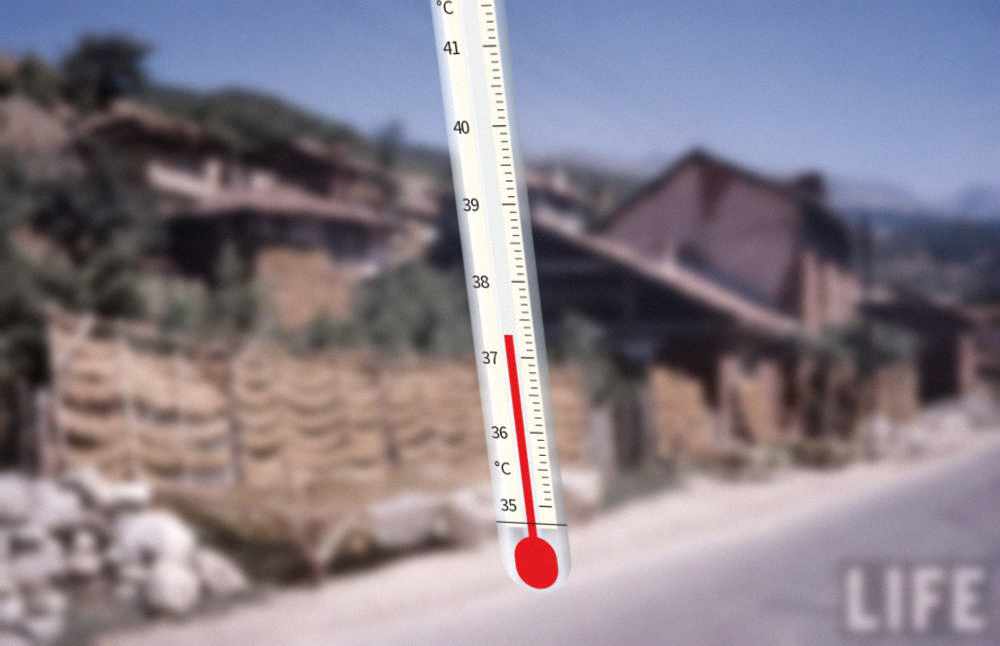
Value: 37.3 °C
